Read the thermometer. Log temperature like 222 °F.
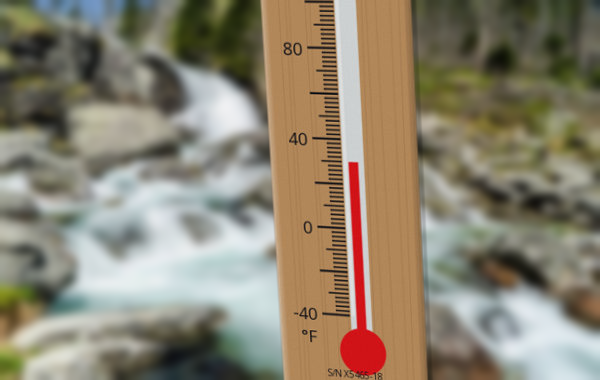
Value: 30 °F
